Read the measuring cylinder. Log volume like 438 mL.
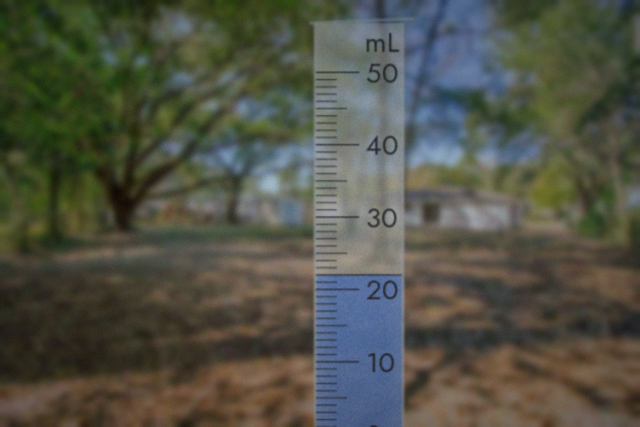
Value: 22 mL
